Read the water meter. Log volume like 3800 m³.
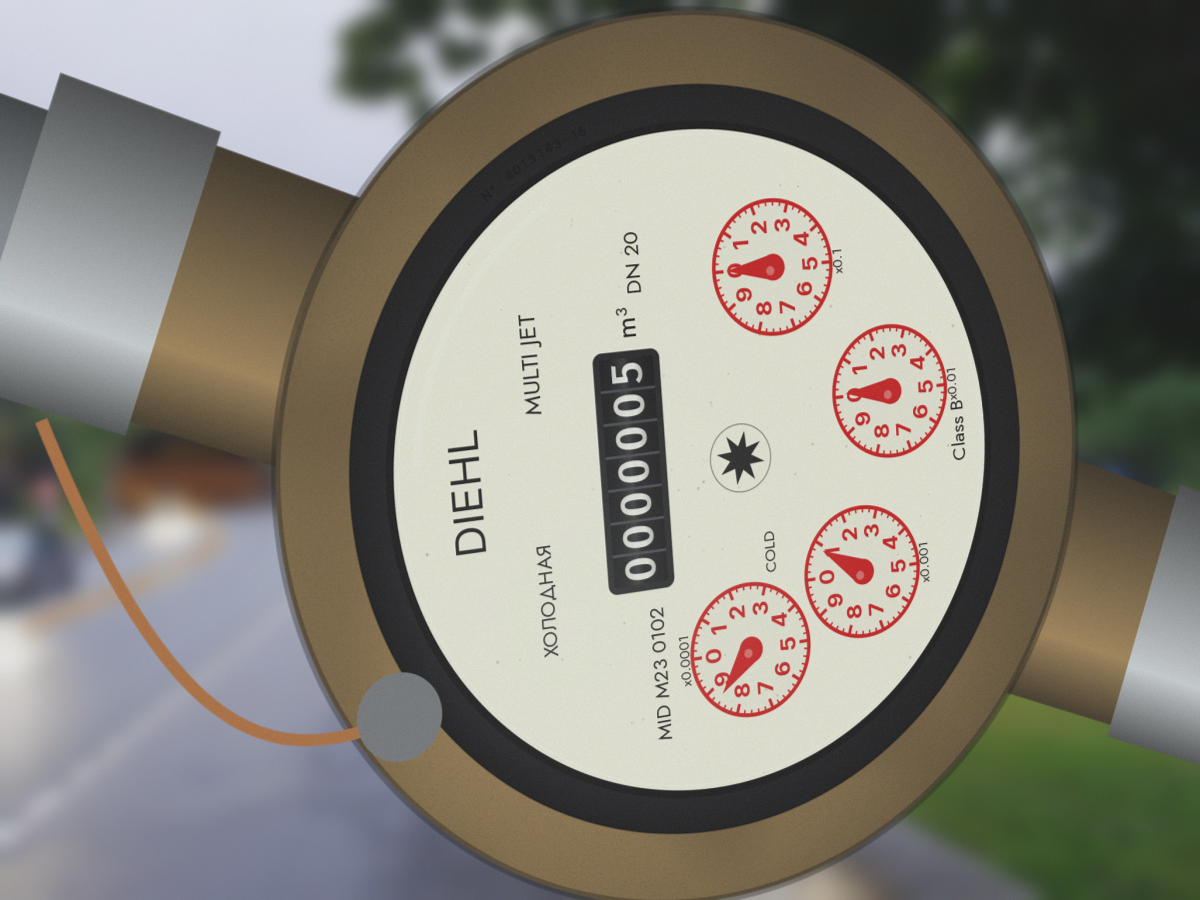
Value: 5.0008 m³
